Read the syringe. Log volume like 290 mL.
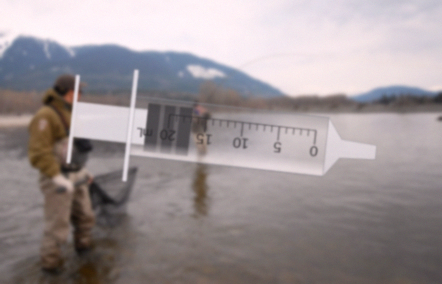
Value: 17 mL
